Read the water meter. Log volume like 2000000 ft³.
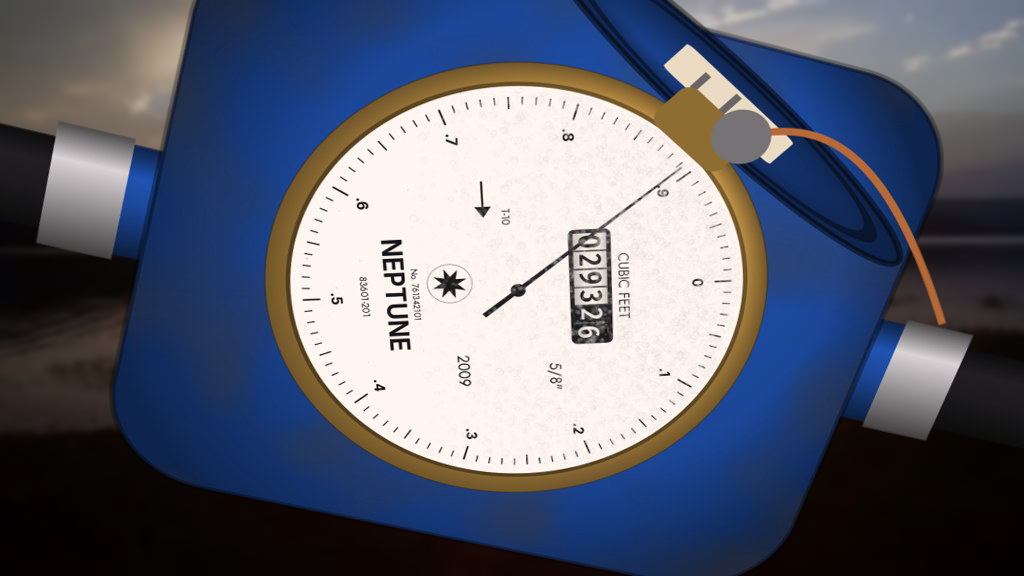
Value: 29325.89 ft³
